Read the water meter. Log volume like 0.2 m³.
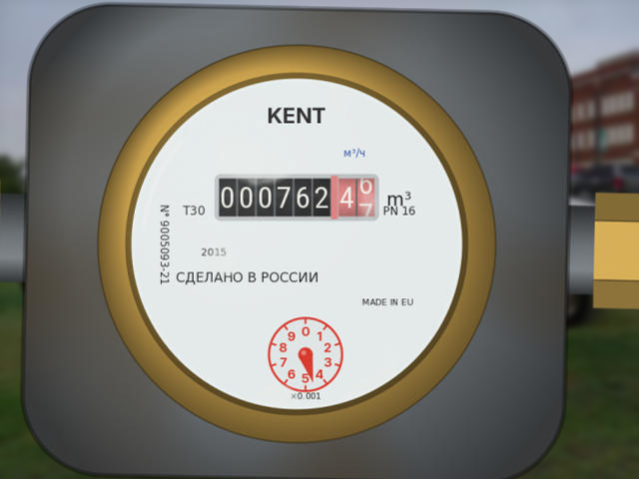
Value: 762.464 m³
